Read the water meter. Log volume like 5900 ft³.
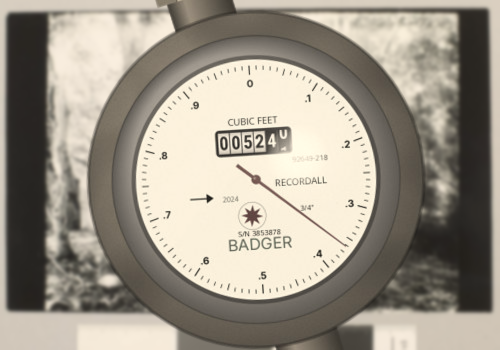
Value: 5240.36 ft³
